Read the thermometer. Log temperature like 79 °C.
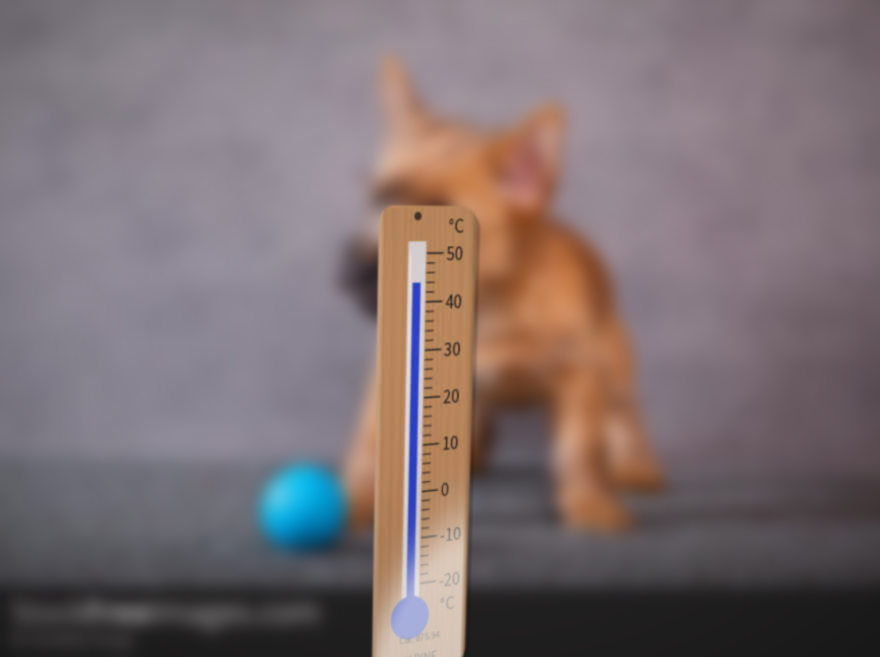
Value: 44 °C
